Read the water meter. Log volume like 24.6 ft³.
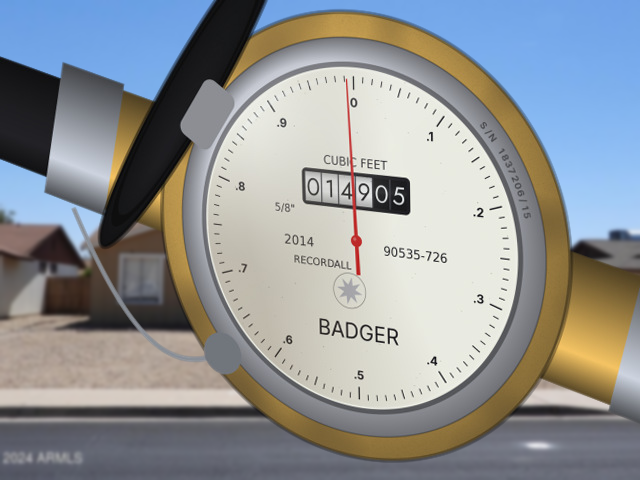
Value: 14904.99 ft³
